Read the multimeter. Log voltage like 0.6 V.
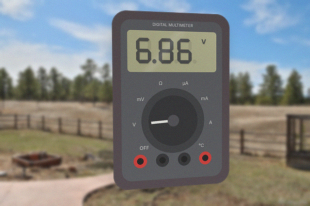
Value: 6.86 V
